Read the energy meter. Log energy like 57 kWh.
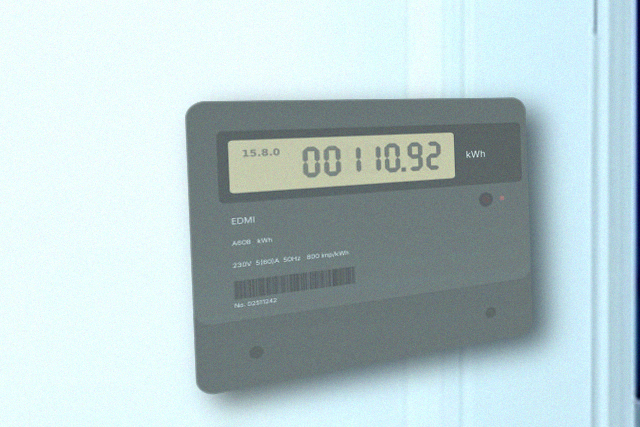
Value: 110.92 kWh
